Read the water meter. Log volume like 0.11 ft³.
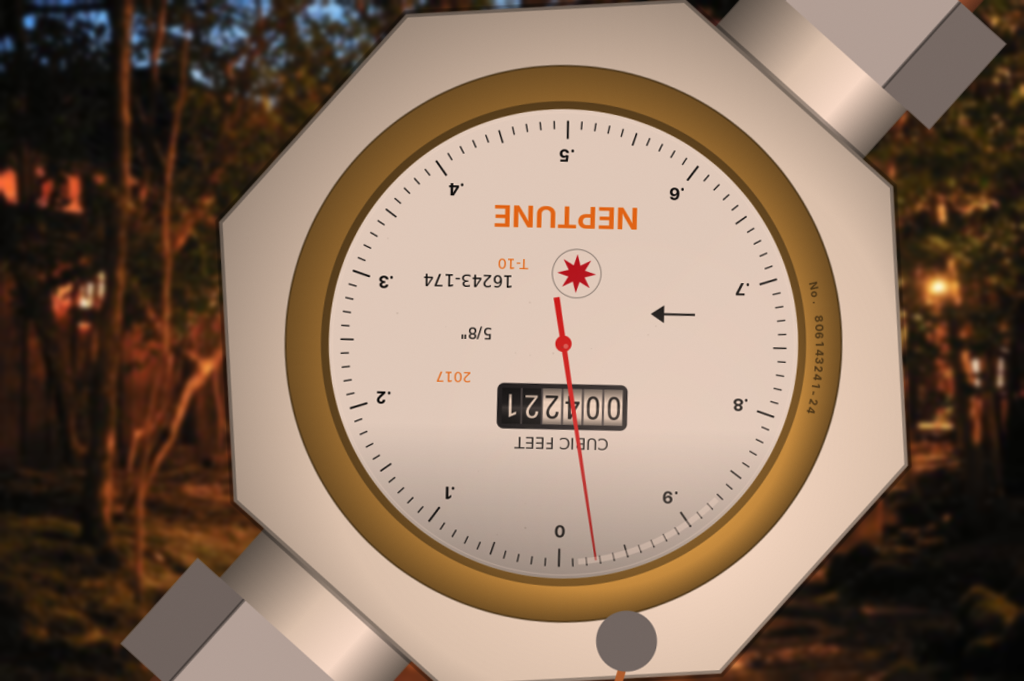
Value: 4220.97 ft³
